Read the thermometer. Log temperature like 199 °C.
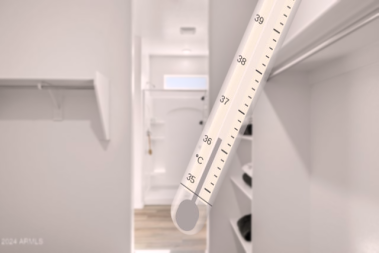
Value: 36.2 °C
